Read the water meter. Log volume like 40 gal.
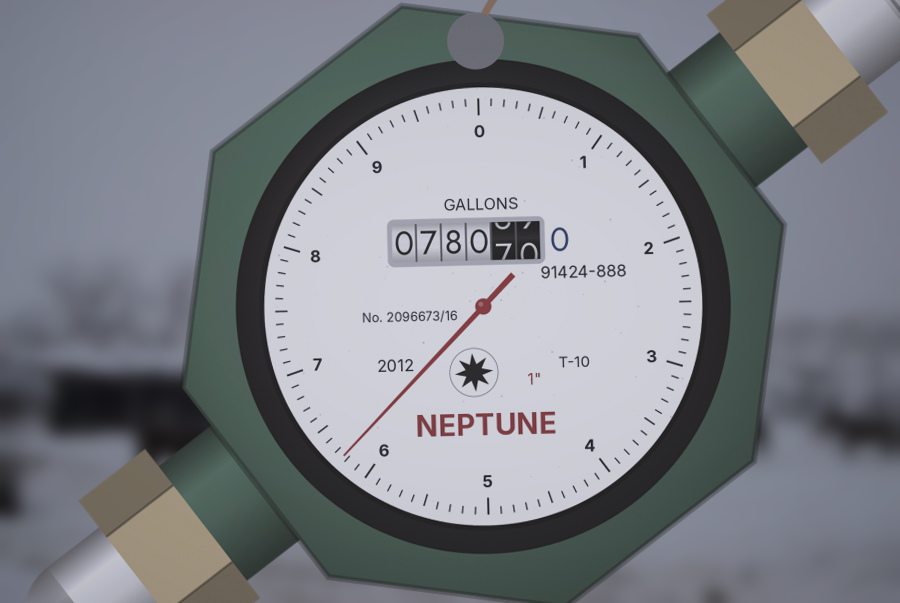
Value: 780696.2 gal
